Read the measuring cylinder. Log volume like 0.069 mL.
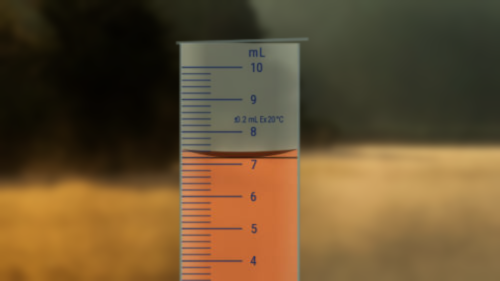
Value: 7.2 mL
